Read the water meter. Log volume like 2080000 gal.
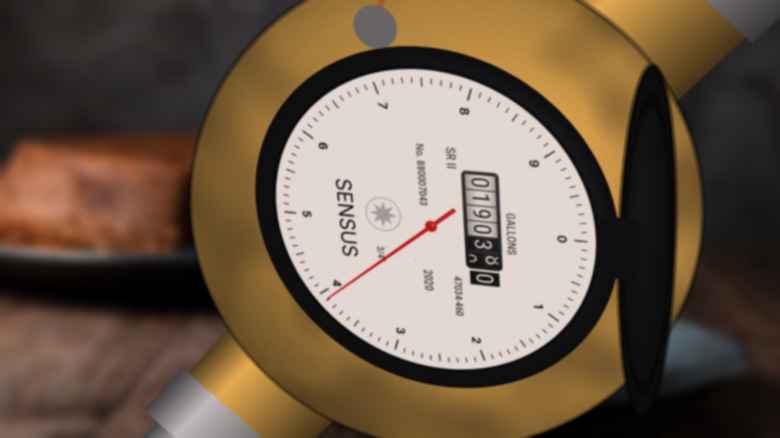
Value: 190383.9 gal
